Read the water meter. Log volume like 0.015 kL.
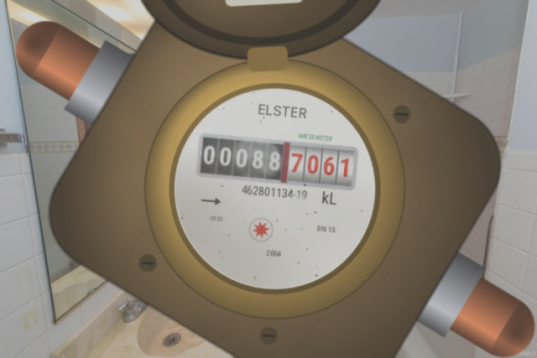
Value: 88.7061 kL
